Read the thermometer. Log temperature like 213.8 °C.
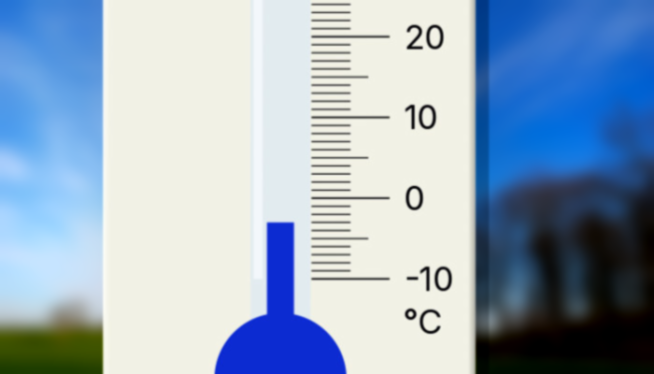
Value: -3 °C
